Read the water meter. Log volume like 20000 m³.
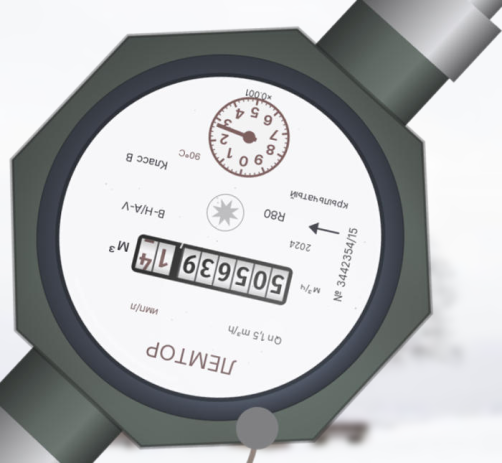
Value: 505639.142 m³
